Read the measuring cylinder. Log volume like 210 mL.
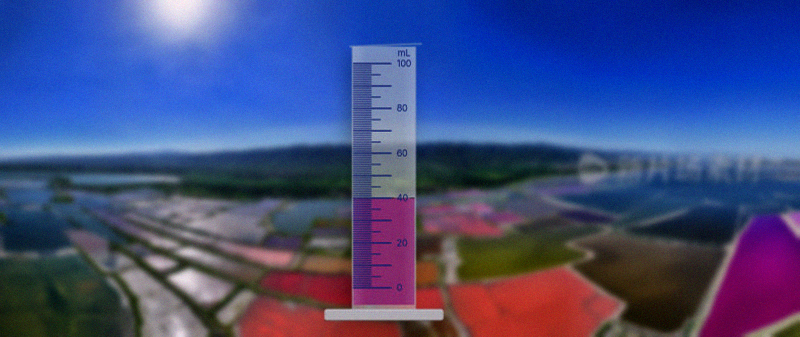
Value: 40 mL
